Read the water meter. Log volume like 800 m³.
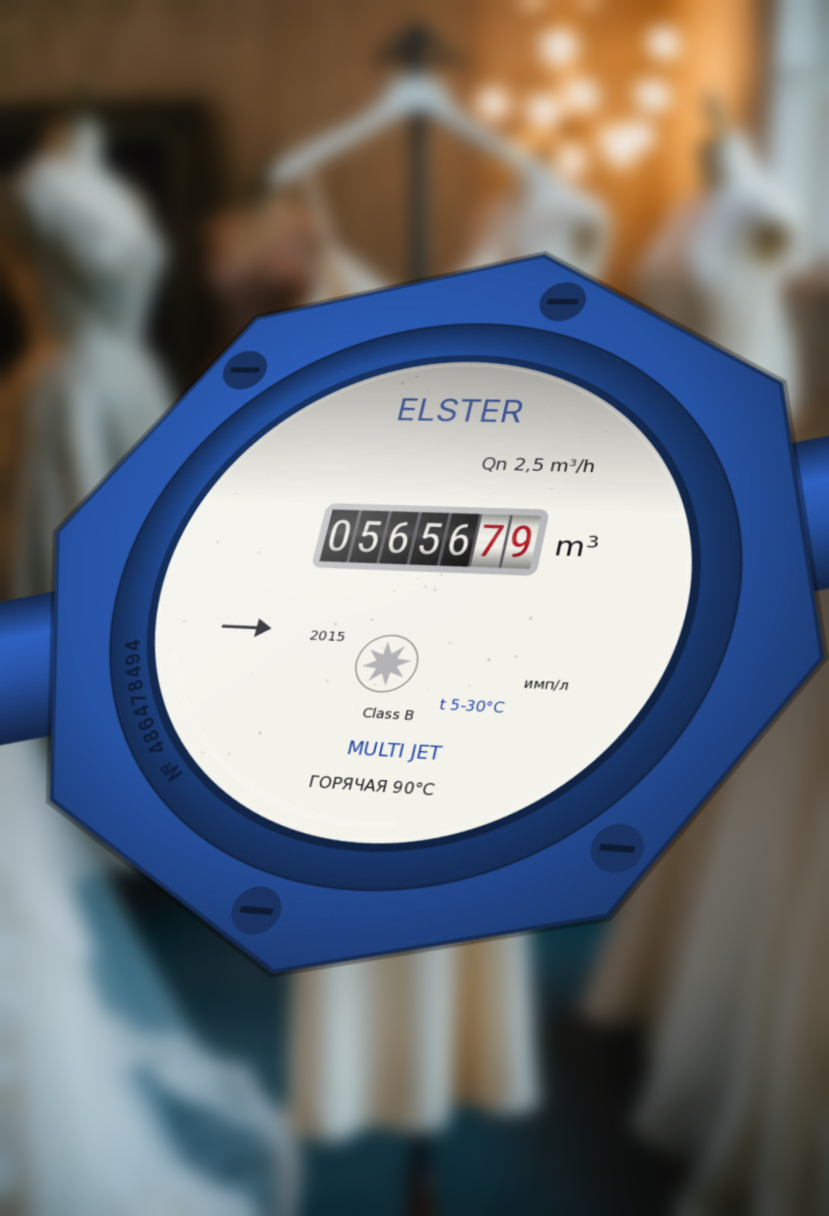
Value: 5656.79 m³
